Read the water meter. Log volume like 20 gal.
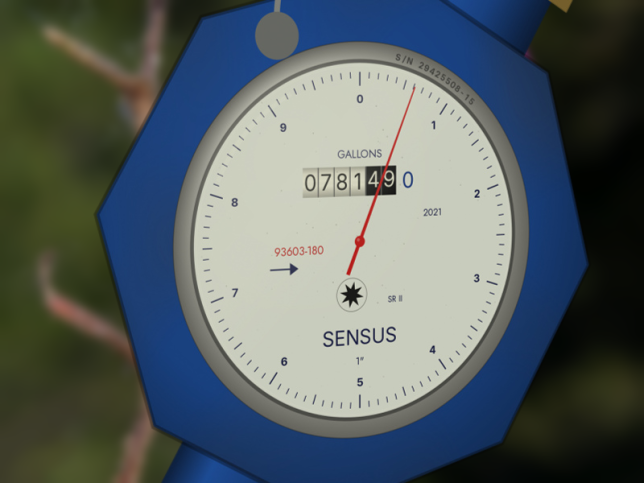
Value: 781490.6 gal
